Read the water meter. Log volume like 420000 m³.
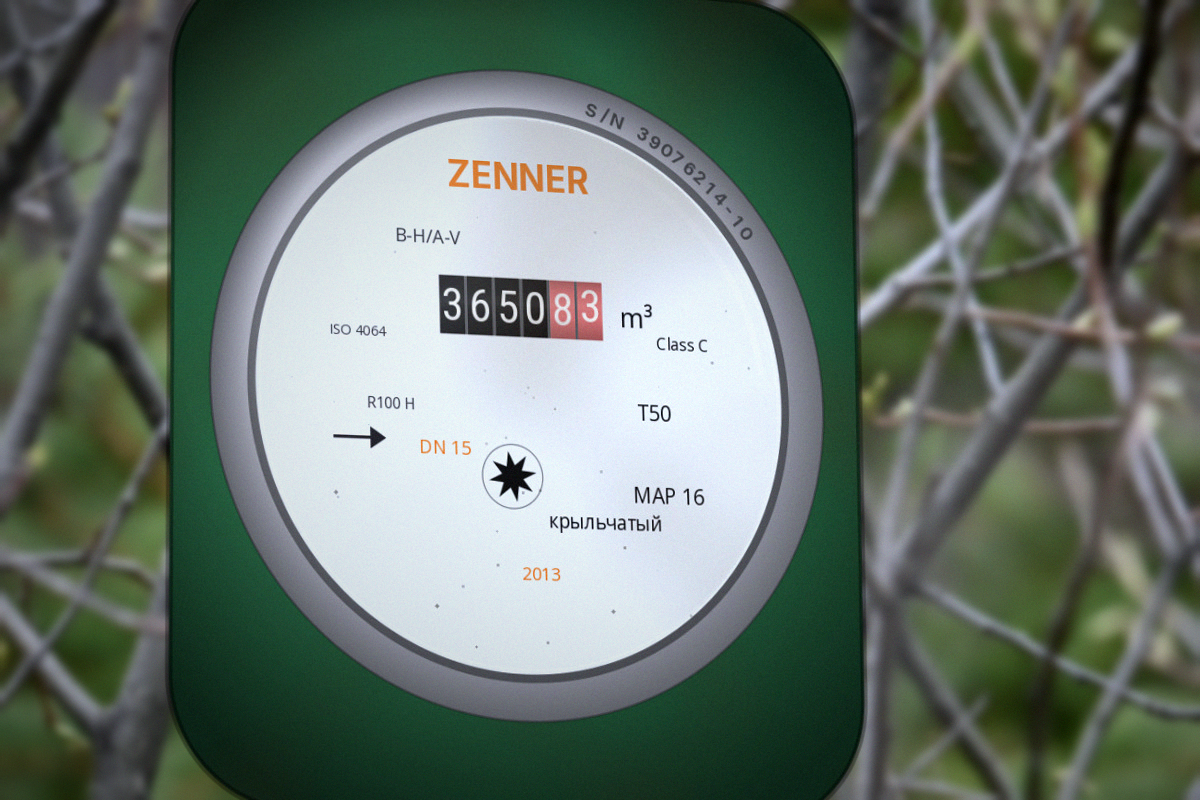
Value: 3650.83 m³
